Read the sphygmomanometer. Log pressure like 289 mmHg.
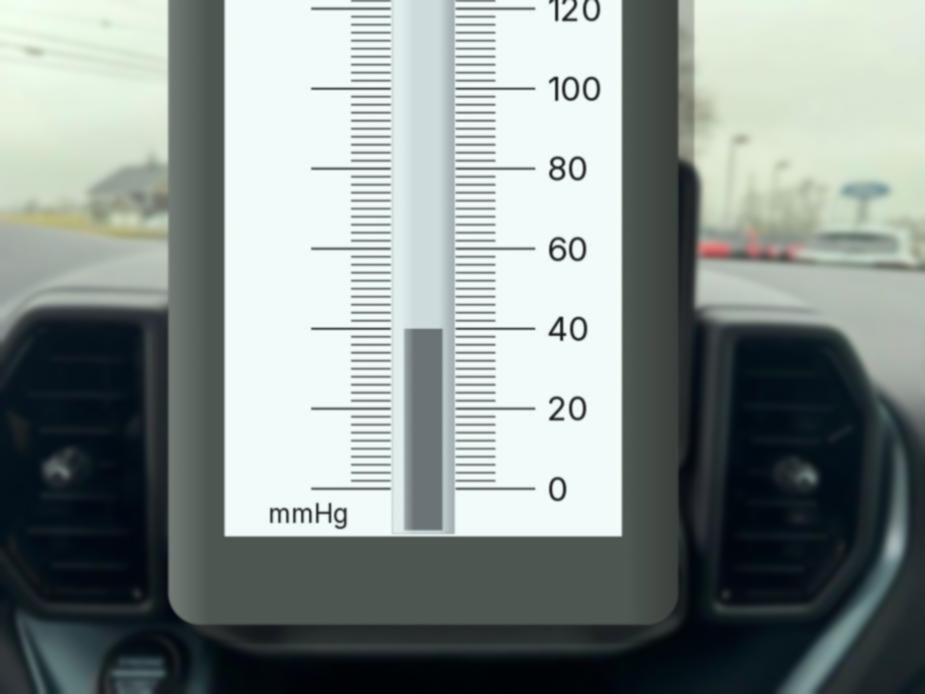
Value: 40 mmHg
